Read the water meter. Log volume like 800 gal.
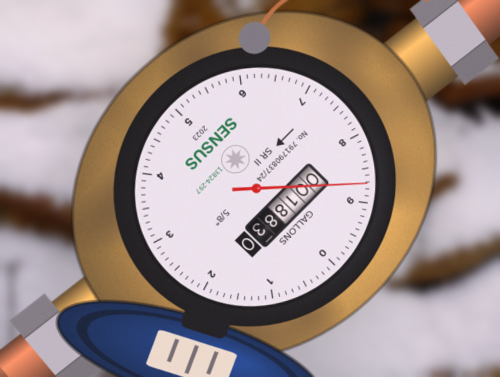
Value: 18828.7 gal
